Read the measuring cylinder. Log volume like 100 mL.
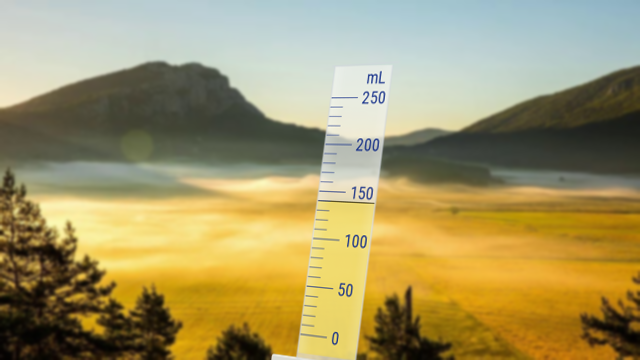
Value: 140 mL
